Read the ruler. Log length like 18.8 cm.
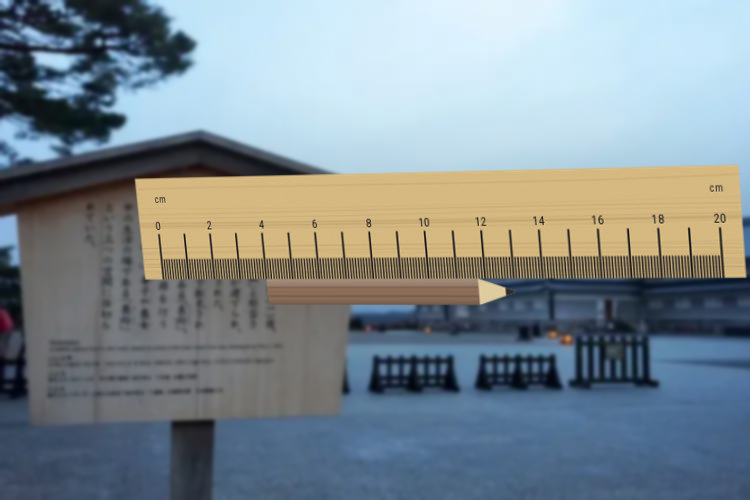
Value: 9 cm
